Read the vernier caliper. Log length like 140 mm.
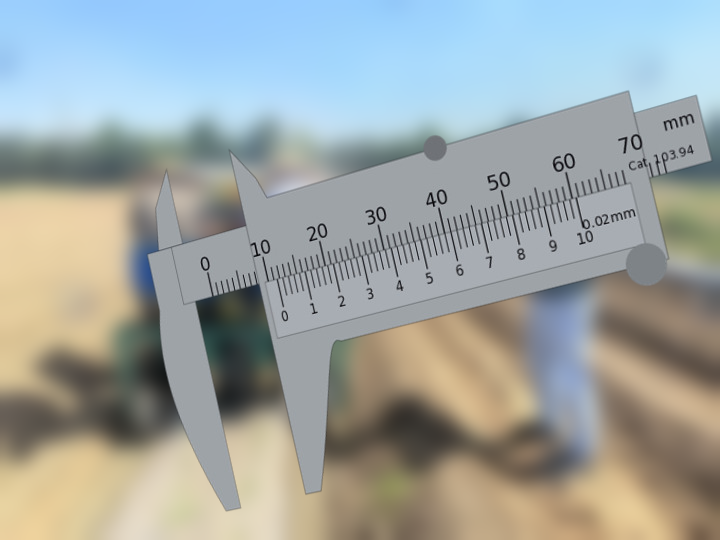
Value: 11.6 mm
